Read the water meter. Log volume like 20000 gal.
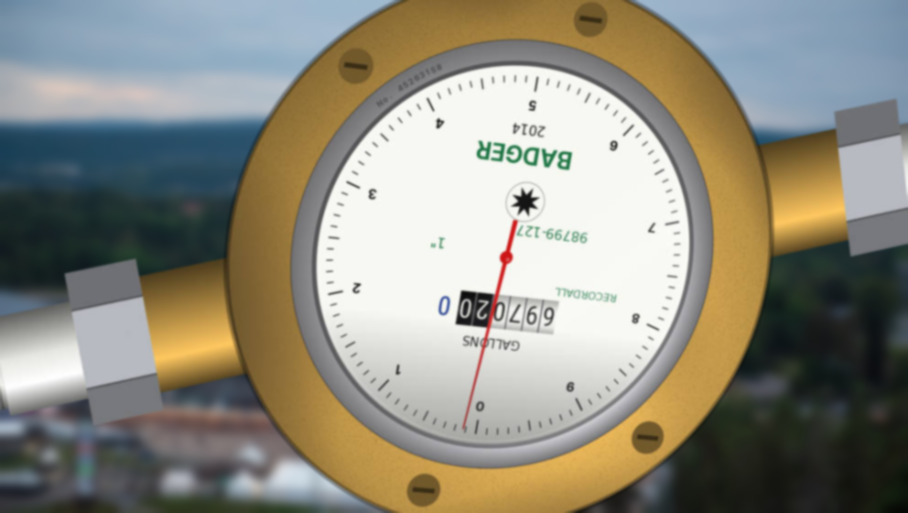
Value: 6970200.1 gal
